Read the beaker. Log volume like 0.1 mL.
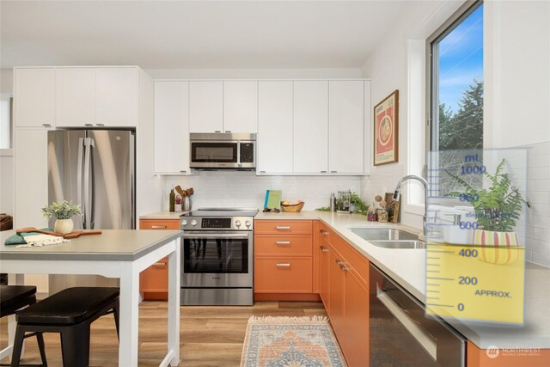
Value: 450 mL
